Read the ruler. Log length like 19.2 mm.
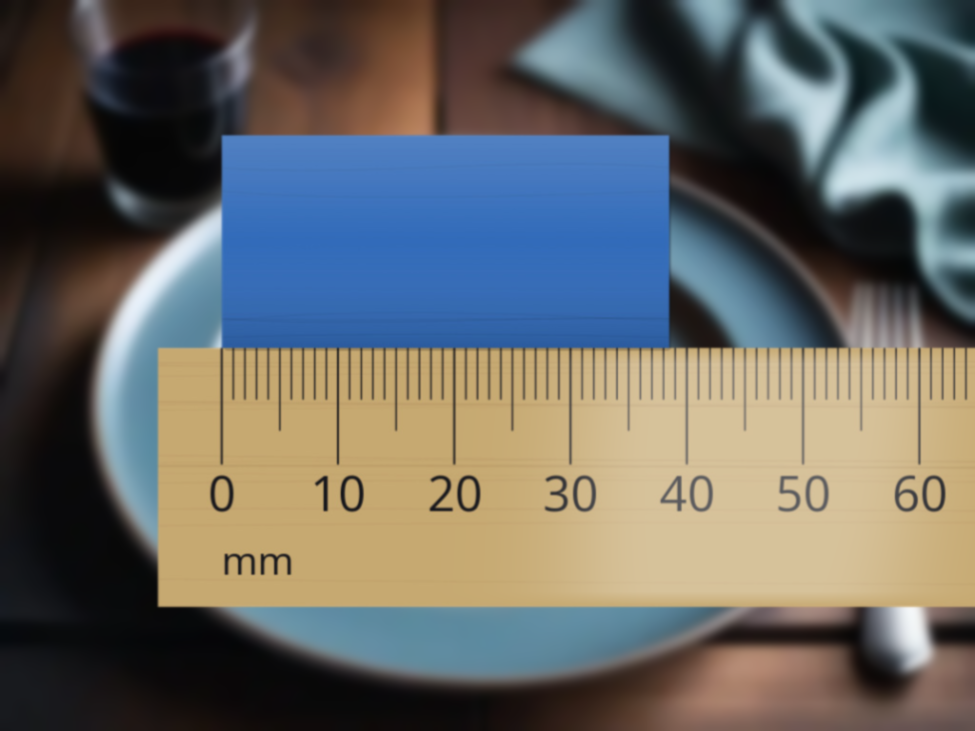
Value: 38.5 mm
